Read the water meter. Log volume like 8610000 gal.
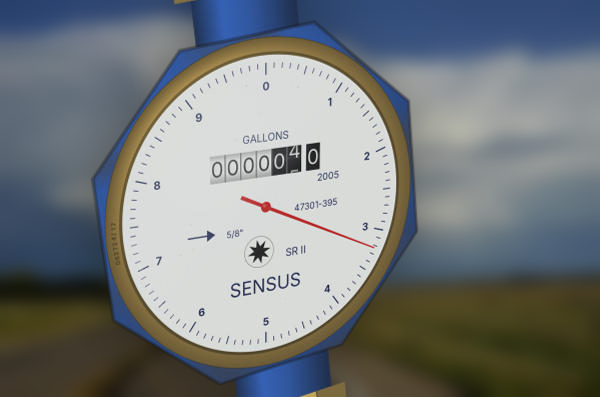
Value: 43.2 gal
